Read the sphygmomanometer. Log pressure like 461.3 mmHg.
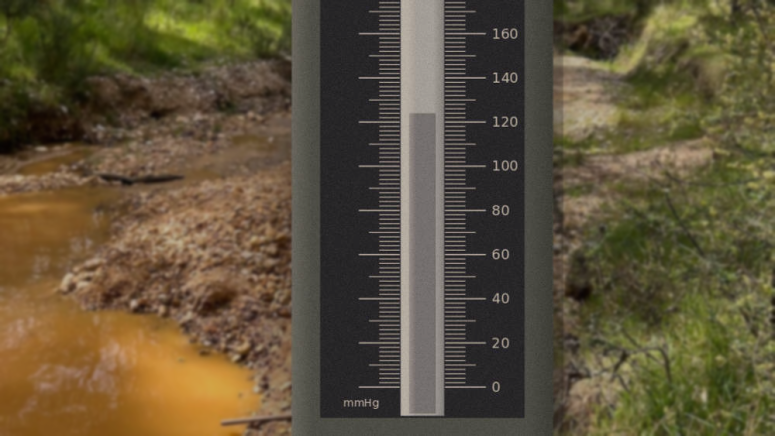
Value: 124 mmHg
